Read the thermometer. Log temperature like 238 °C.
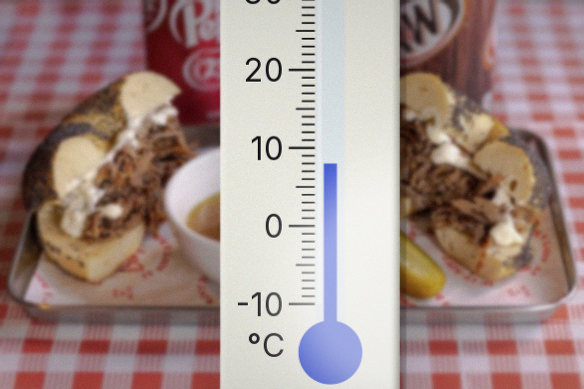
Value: 8 °C
